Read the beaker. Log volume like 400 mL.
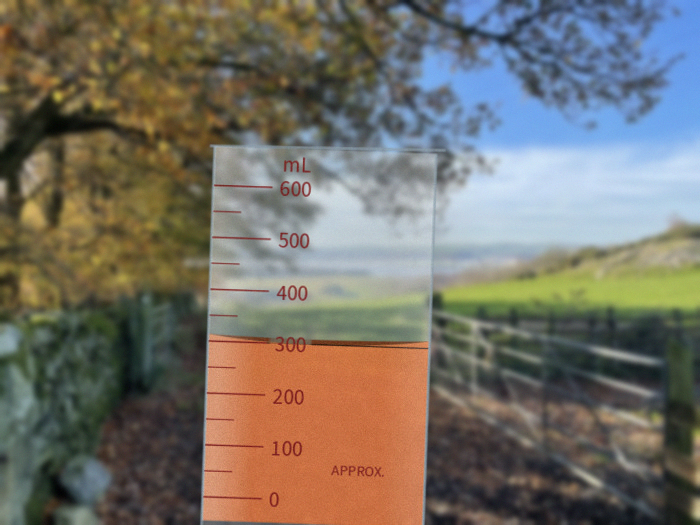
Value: 300 mL
